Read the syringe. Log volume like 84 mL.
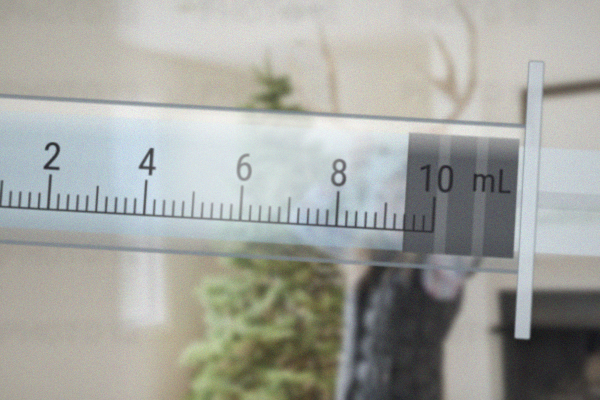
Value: 9.4 mL
